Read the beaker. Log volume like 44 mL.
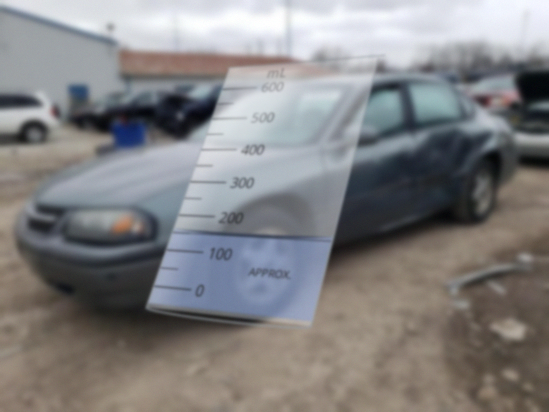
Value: 150 mL
